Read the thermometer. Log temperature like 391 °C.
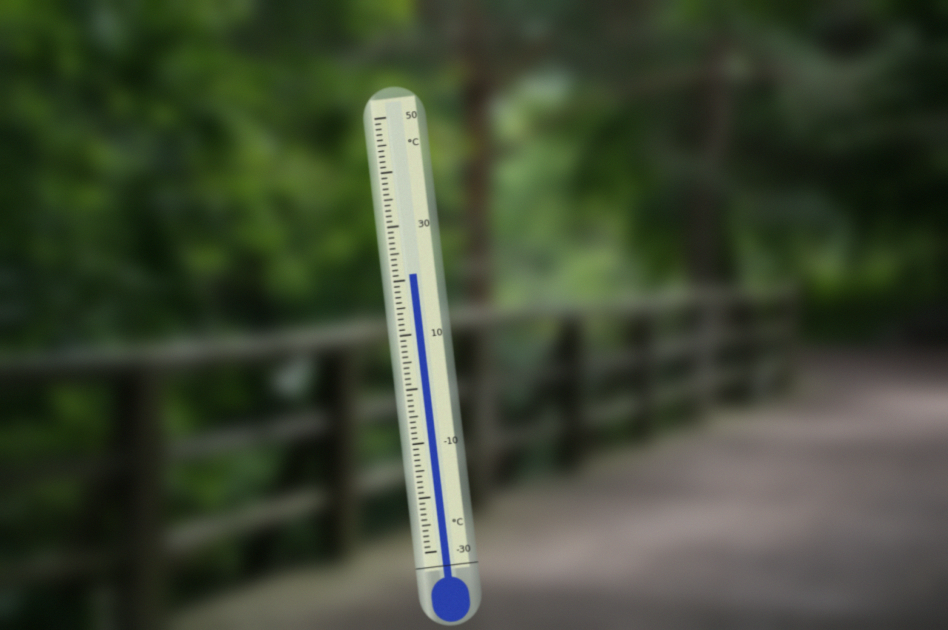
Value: 21 °C
